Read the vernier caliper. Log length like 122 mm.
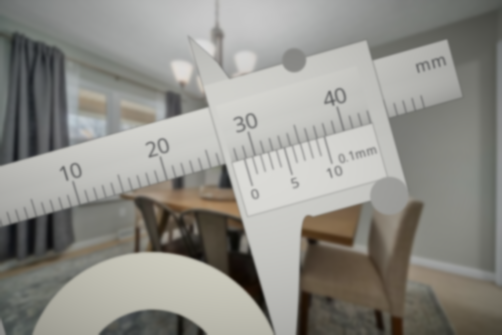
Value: 28.8 mm
